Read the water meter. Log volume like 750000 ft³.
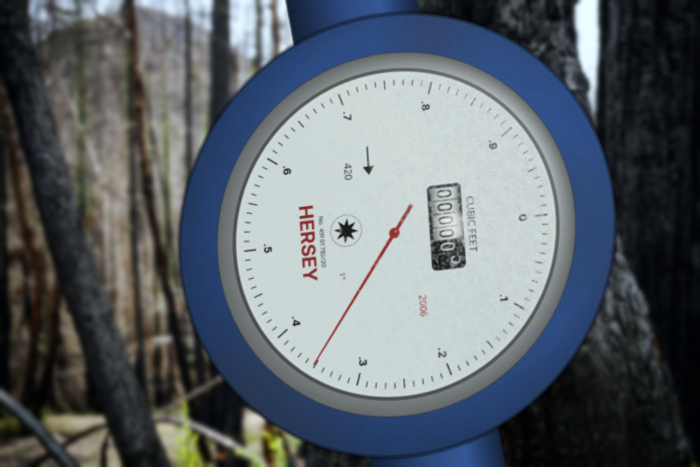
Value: 5.35 ft³
